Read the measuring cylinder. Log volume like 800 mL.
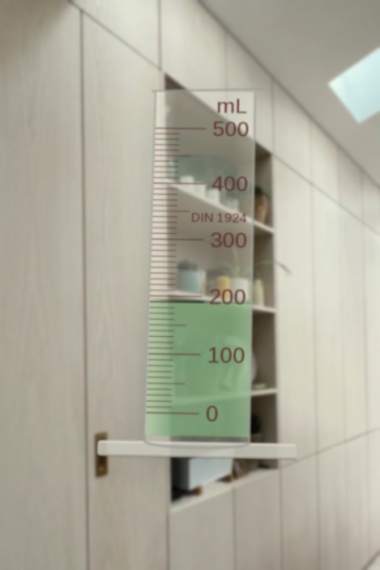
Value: 190 mL
